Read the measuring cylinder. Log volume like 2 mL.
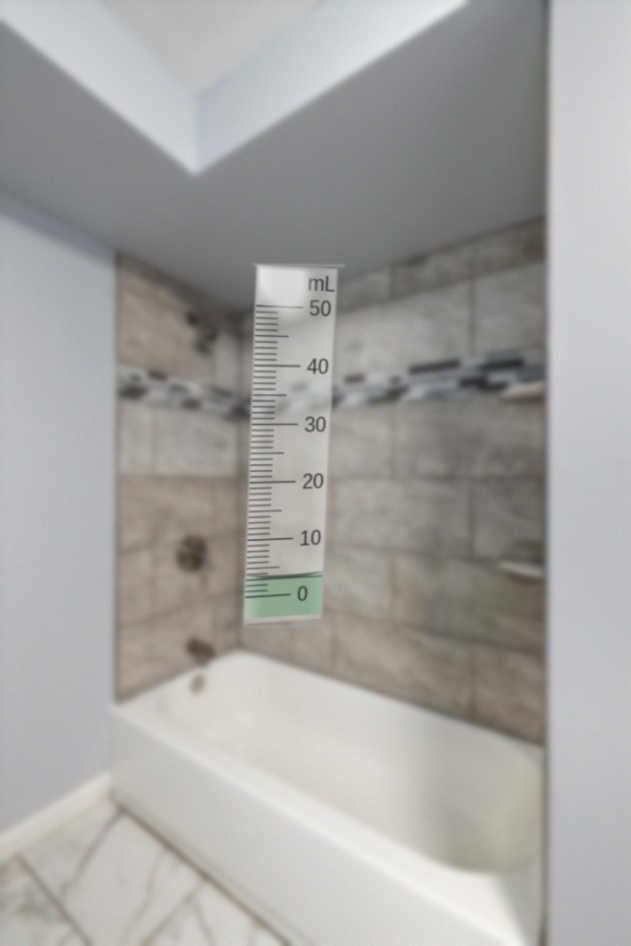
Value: 3 mL
